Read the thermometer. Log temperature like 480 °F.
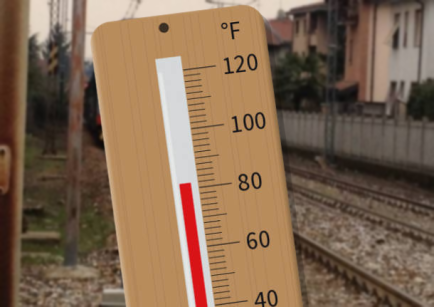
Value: 82 °F
